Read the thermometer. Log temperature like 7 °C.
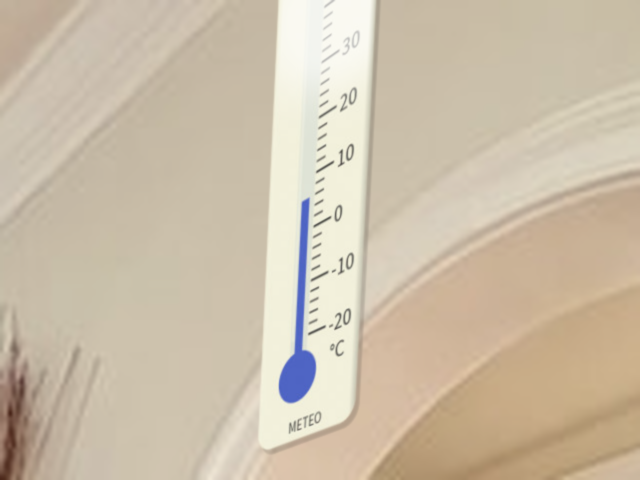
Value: 6 °C
